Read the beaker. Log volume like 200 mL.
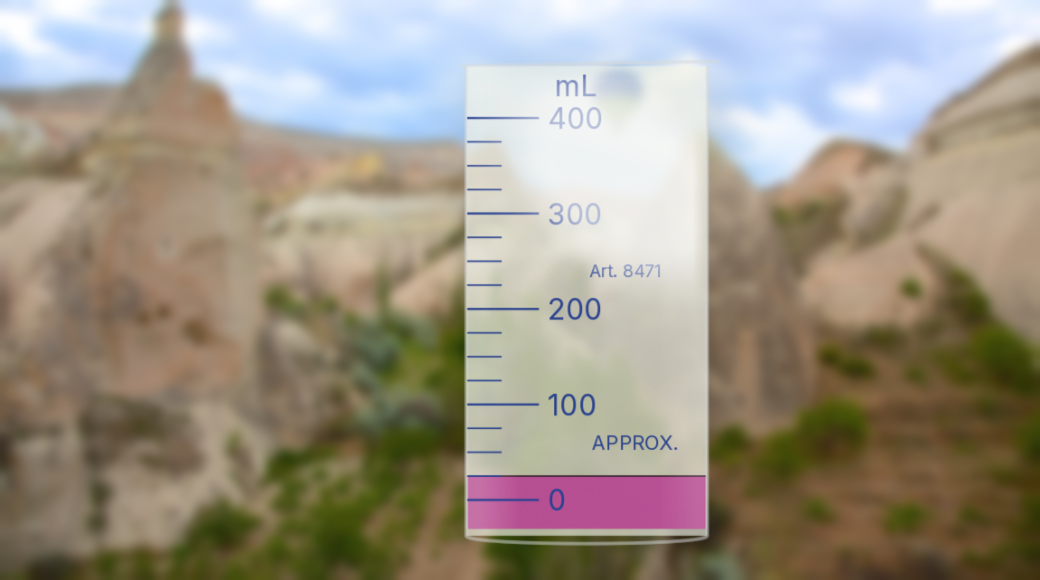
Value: 25 mL
